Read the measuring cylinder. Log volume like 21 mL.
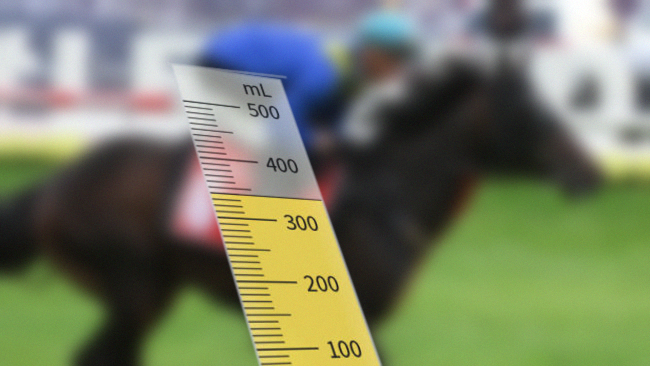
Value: 340 mL
